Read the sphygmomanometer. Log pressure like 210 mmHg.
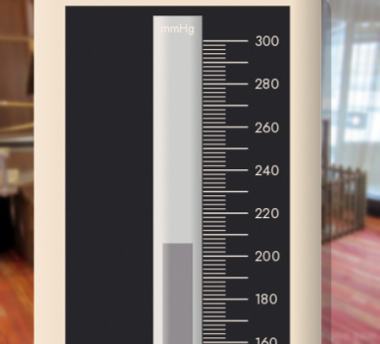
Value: 206 mmHg
